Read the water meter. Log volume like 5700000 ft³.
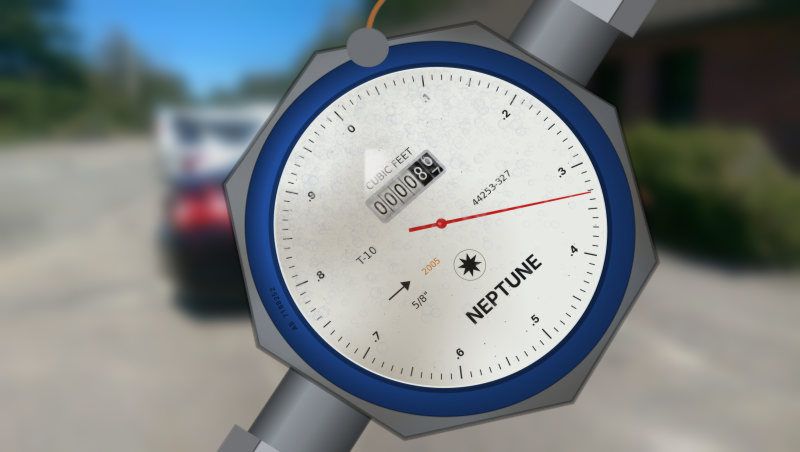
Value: 86.33 ft³
